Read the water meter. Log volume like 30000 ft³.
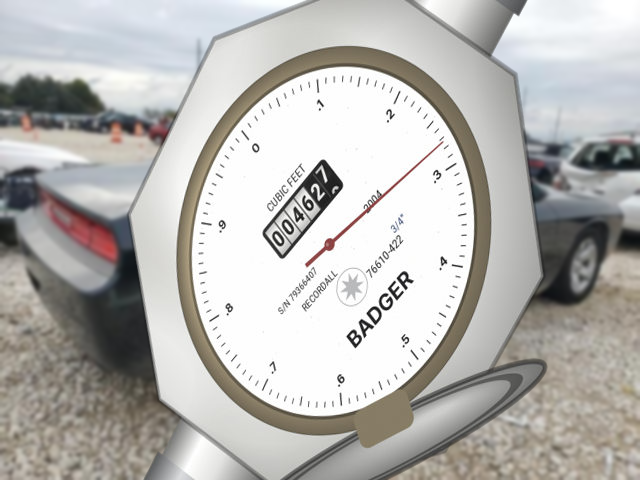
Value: 4627.27 ft³
